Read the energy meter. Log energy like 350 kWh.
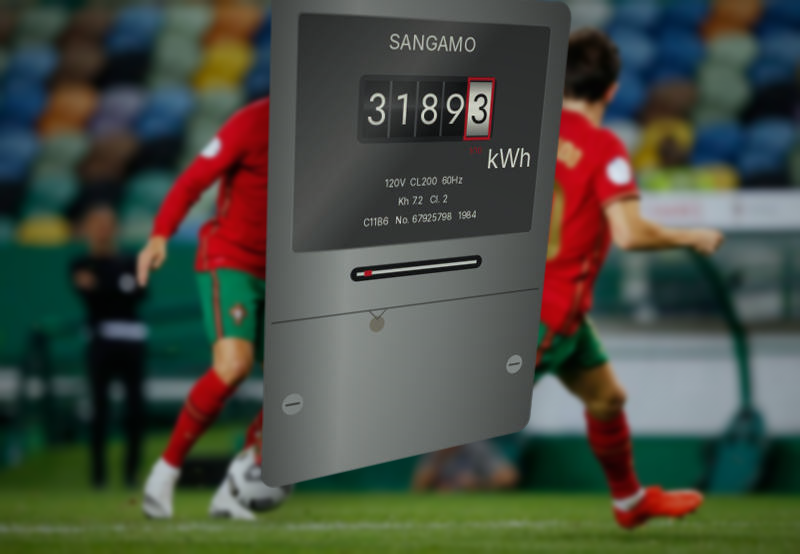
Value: 3189.3 kWh
